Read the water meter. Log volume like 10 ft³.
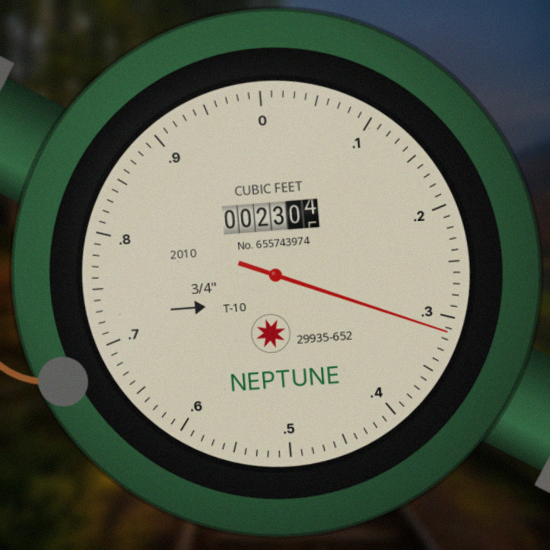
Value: 2304.31 ft³
